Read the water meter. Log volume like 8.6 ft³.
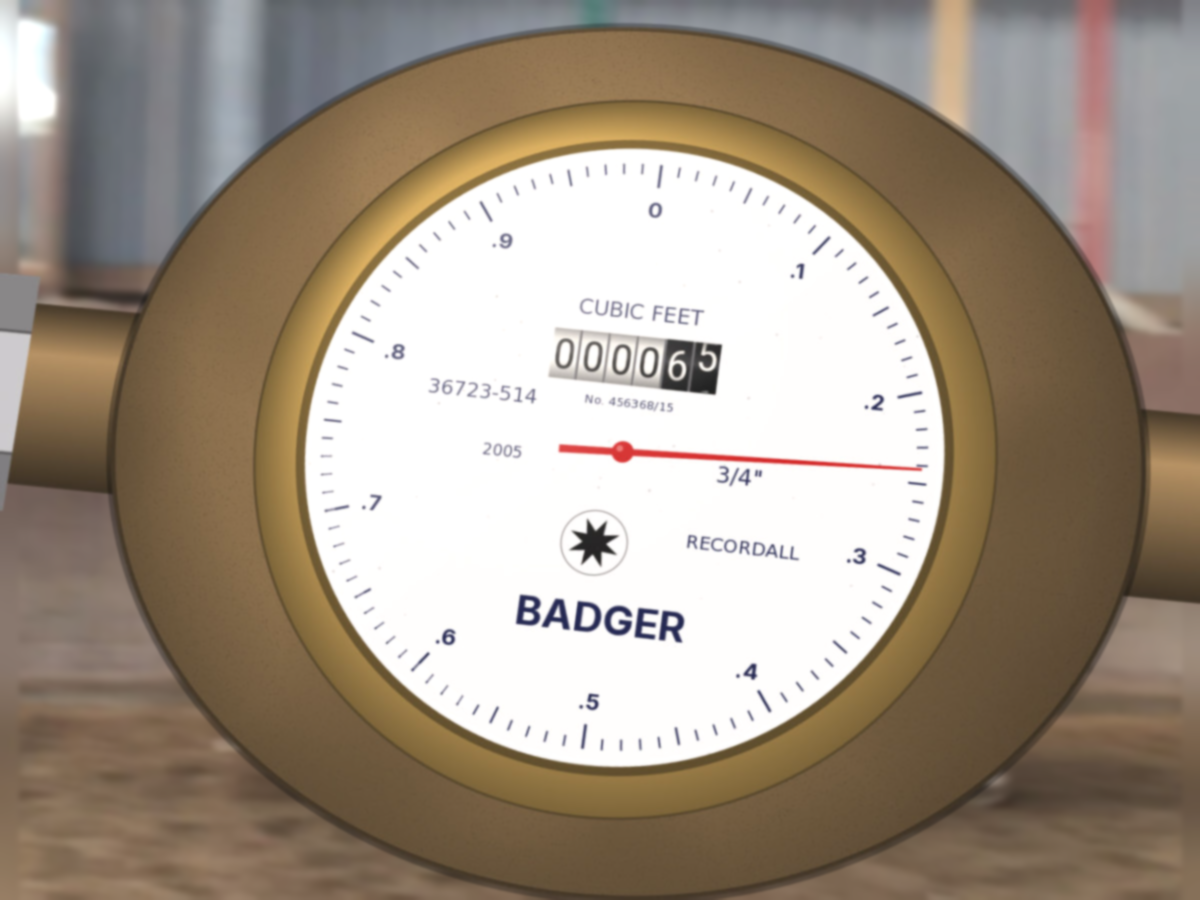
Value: 65.24 ft³
